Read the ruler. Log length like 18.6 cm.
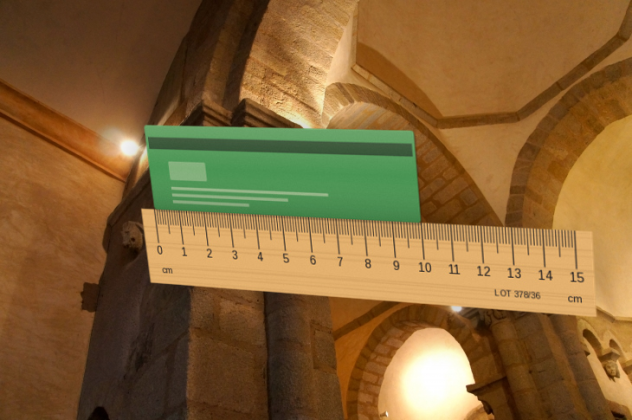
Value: 10 cm
